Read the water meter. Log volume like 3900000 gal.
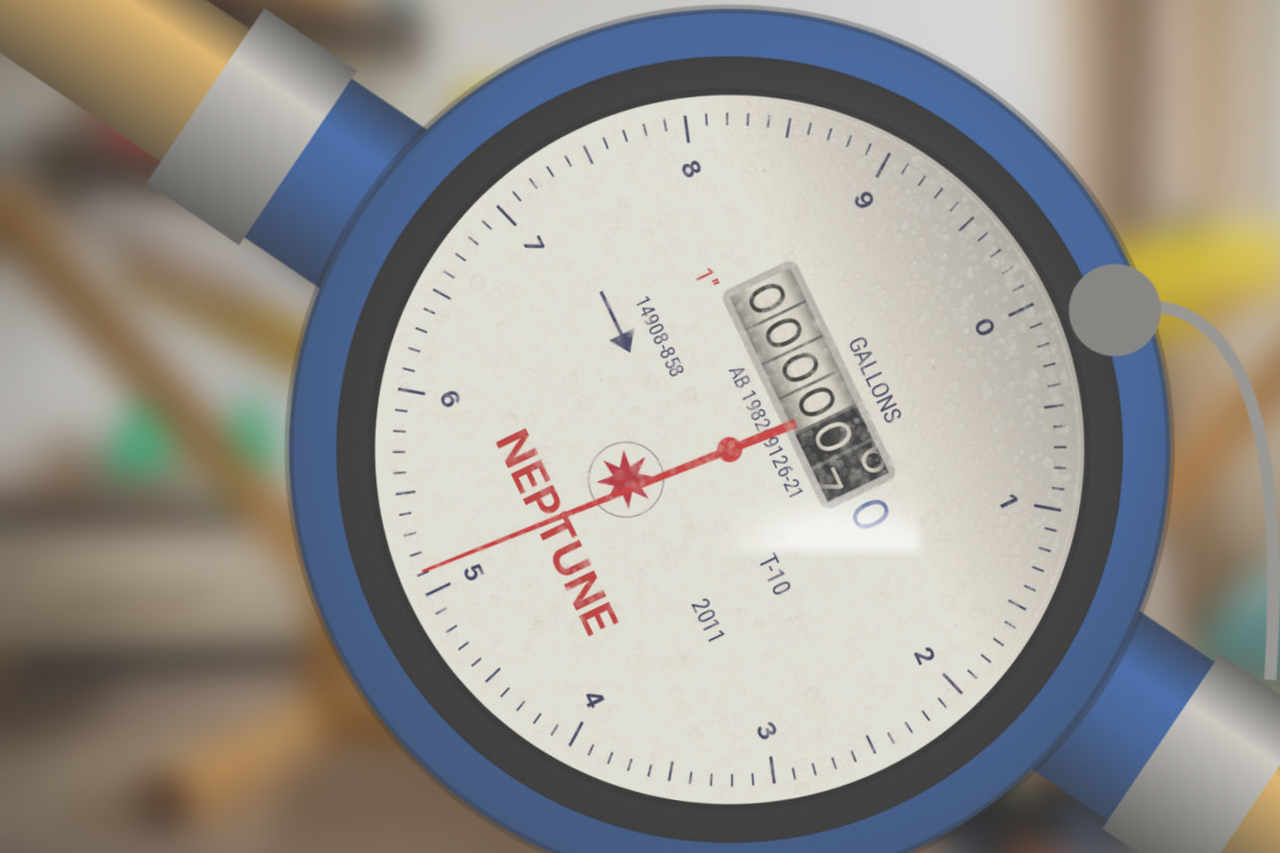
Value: 65.1 gal
